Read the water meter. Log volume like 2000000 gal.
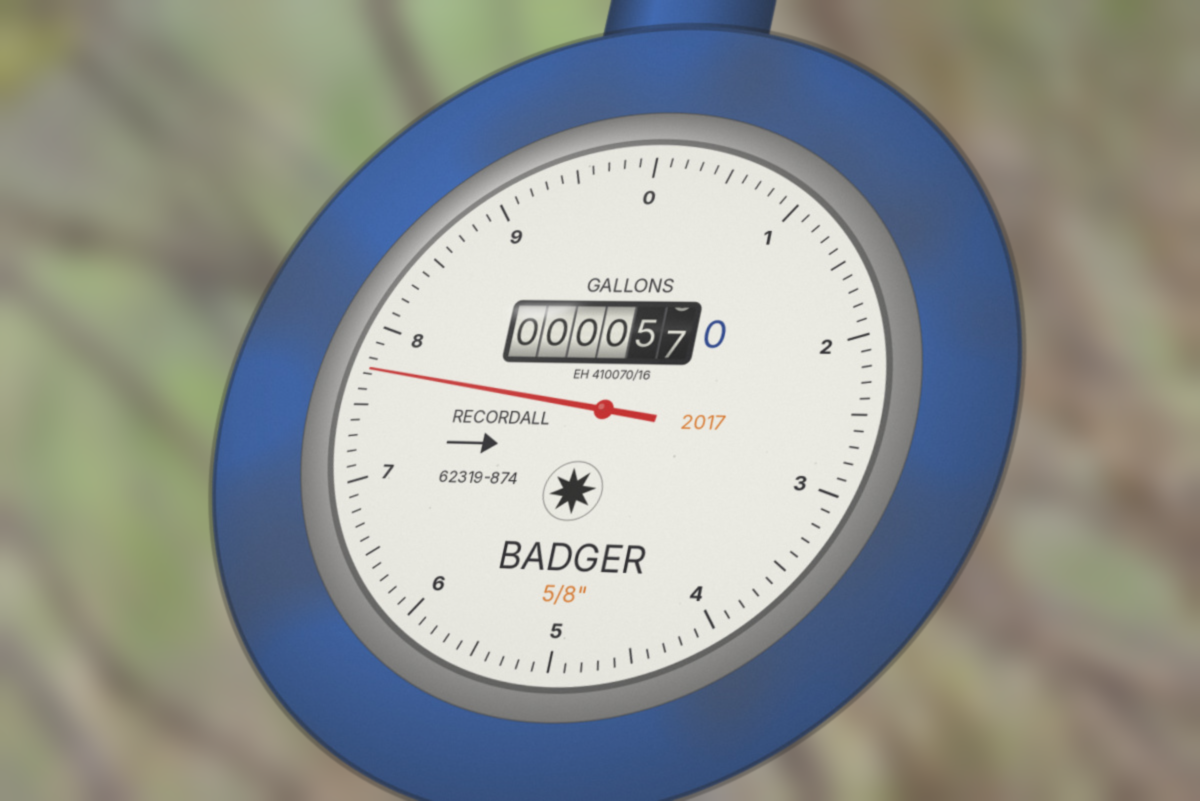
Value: 567.7 gal
